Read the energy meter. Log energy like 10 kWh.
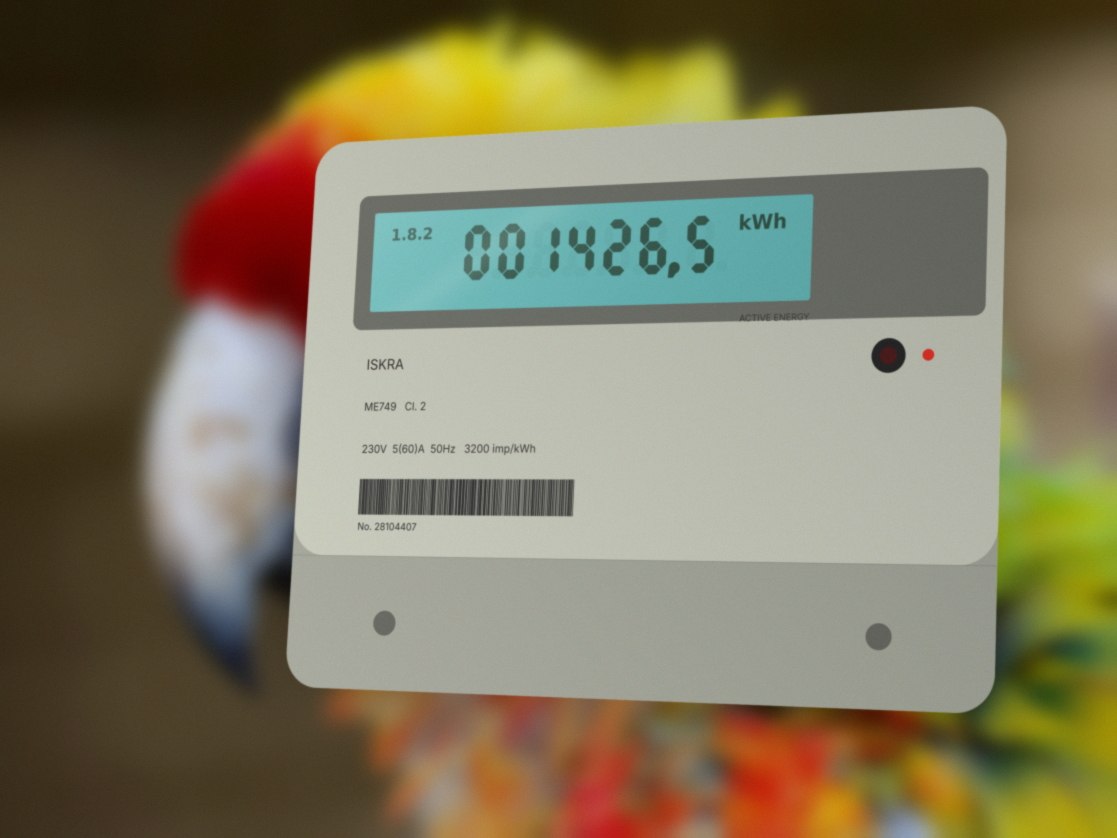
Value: 1426.5 kWh
